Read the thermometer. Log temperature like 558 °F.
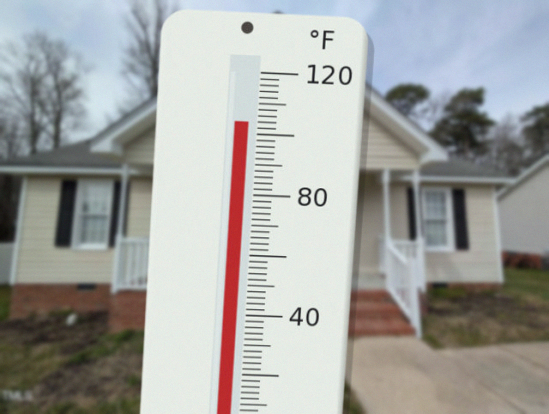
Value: 104 °F
